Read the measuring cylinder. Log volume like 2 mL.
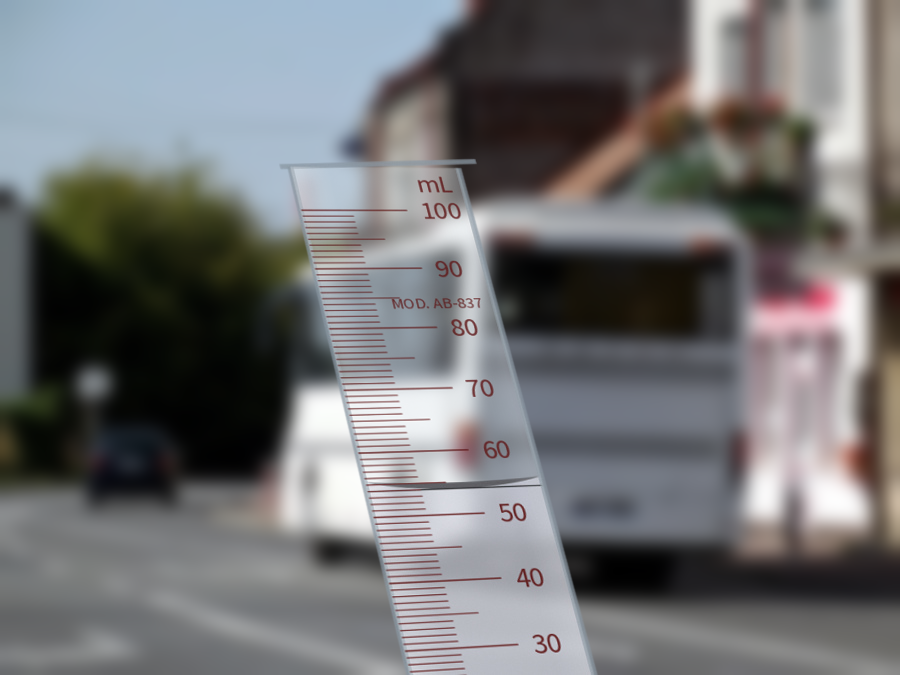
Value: 54 mL
